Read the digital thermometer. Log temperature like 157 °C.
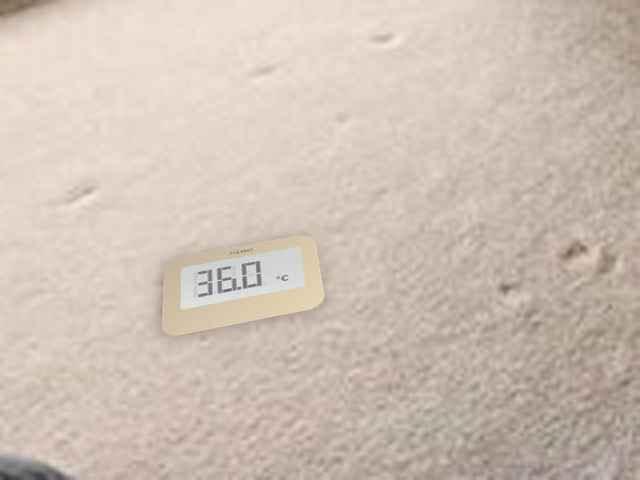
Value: 36.0 °C
